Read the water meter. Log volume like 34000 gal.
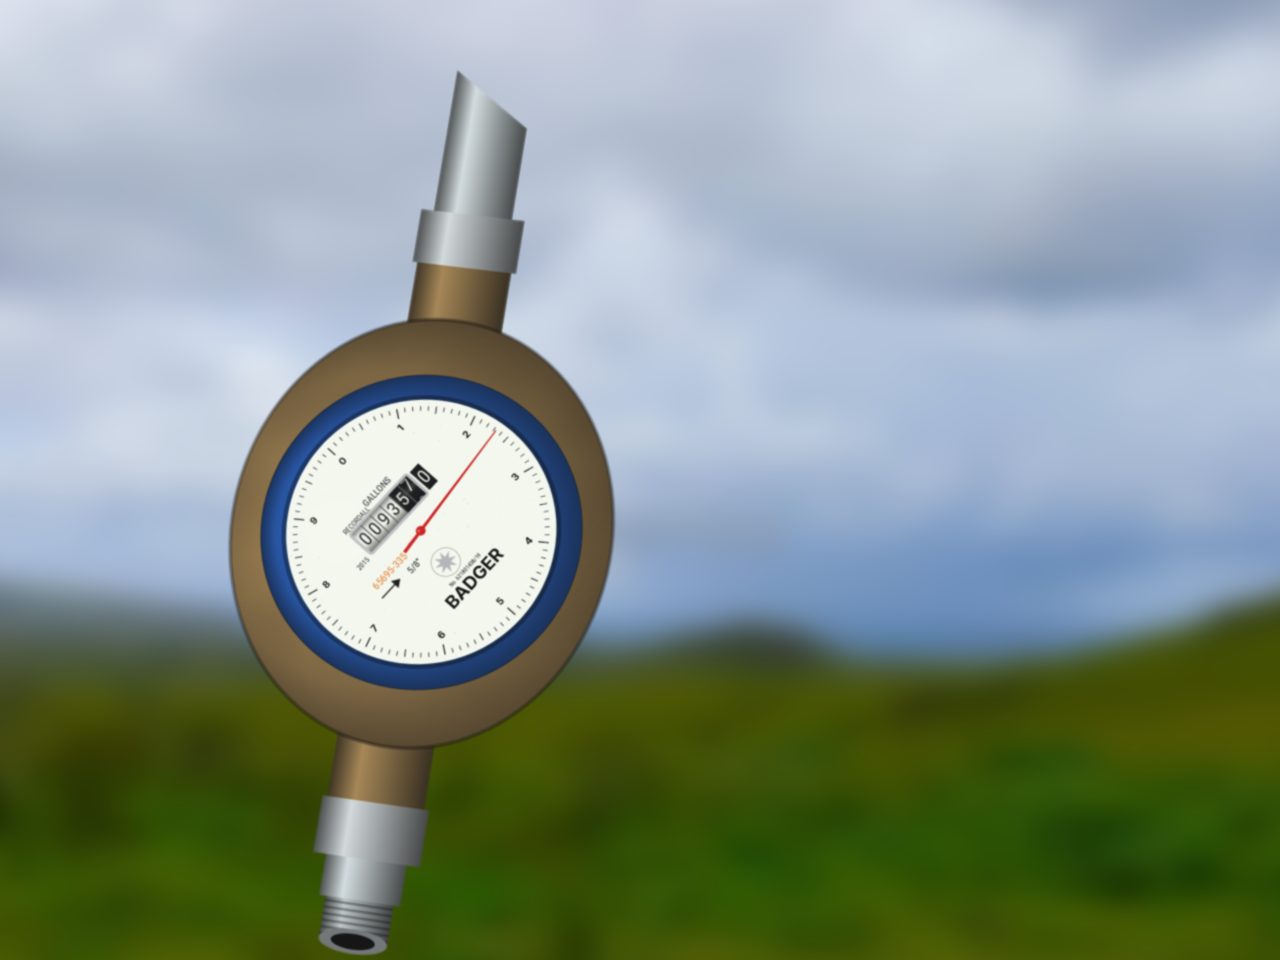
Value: 93572.3 gal
